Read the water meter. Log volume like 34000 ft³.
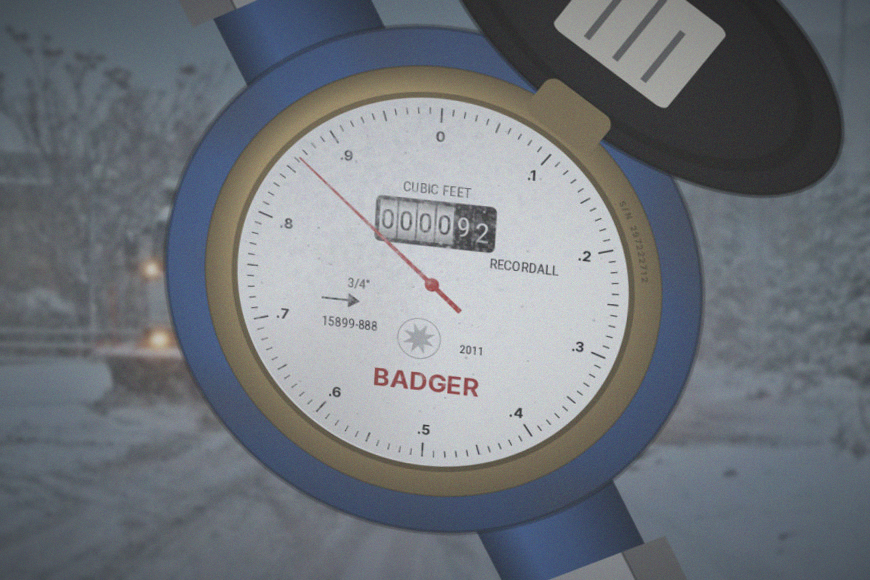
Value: 91.86 ft³
